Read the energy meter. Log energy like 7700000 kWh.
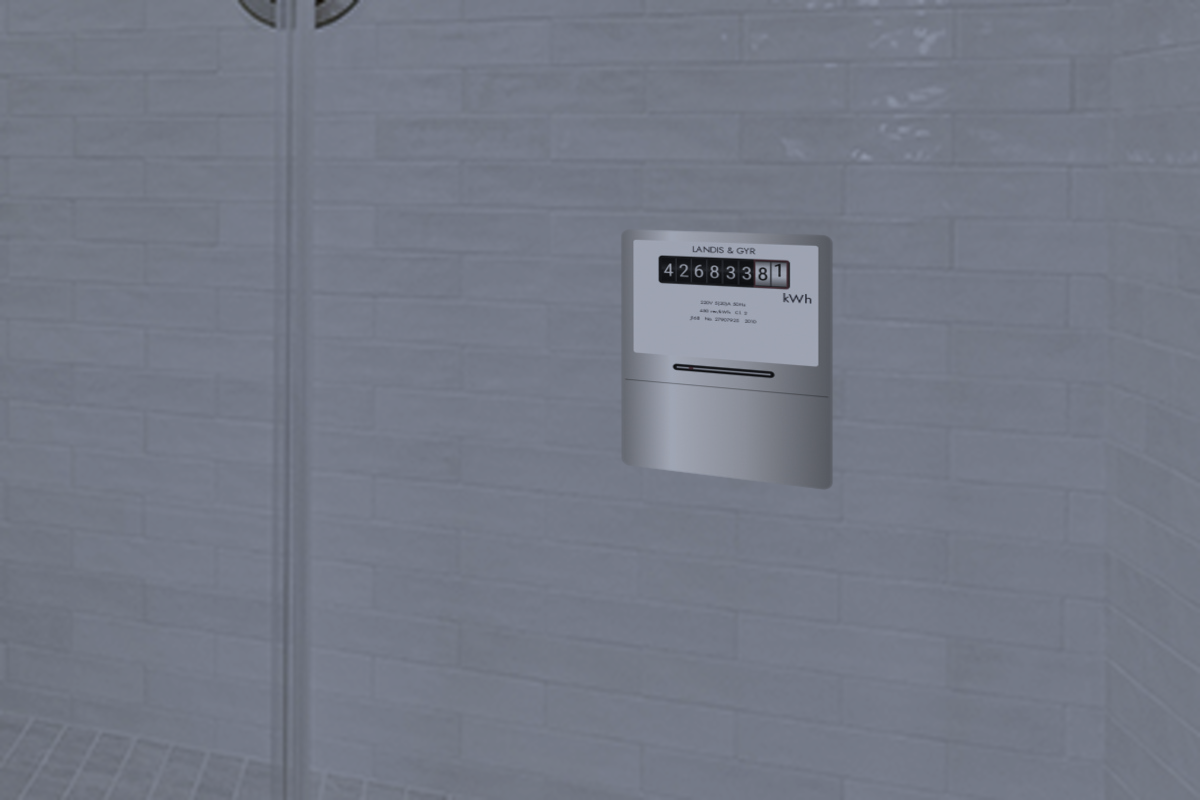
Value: 426833.81 kWh
